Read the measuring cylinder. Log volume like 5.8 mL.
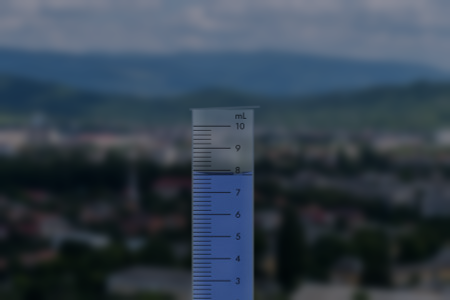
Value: 7.8 mL
